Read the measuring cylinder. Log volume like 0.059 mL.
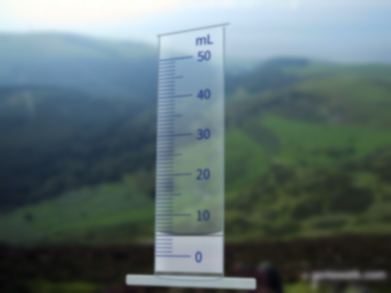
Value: 5 mL
